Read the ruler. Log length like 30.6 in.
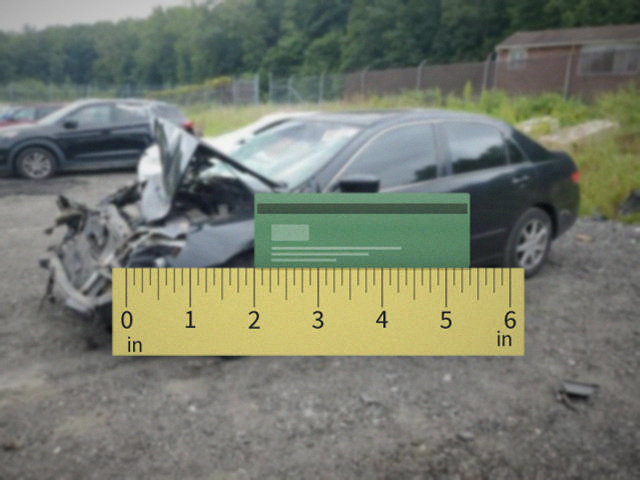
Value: 3.375 in
